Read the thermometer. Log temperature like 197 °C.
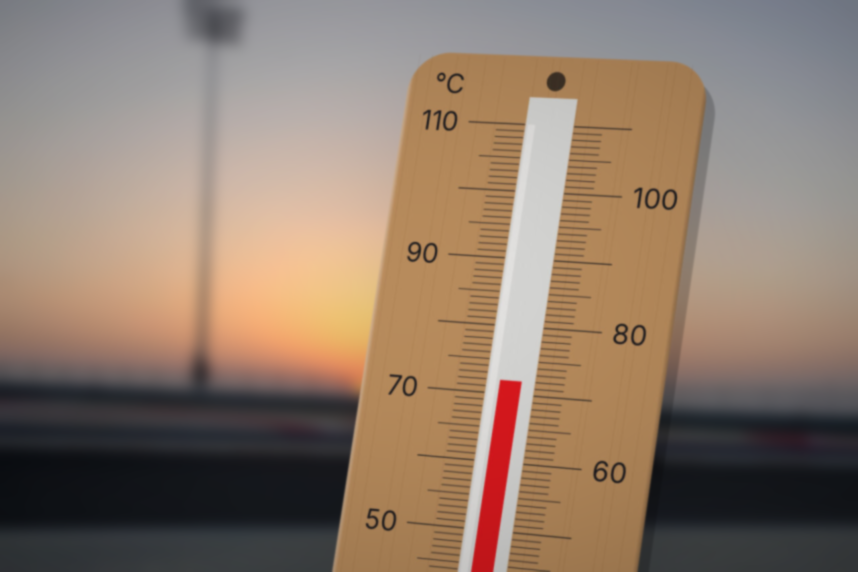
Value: 72 °C
